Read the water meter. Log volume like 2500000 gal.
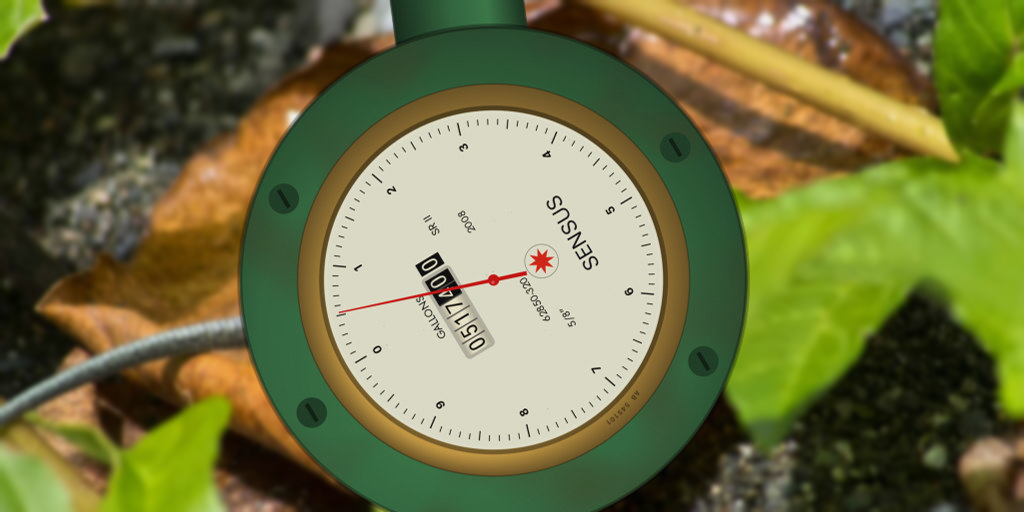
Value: 517400.5 gal
